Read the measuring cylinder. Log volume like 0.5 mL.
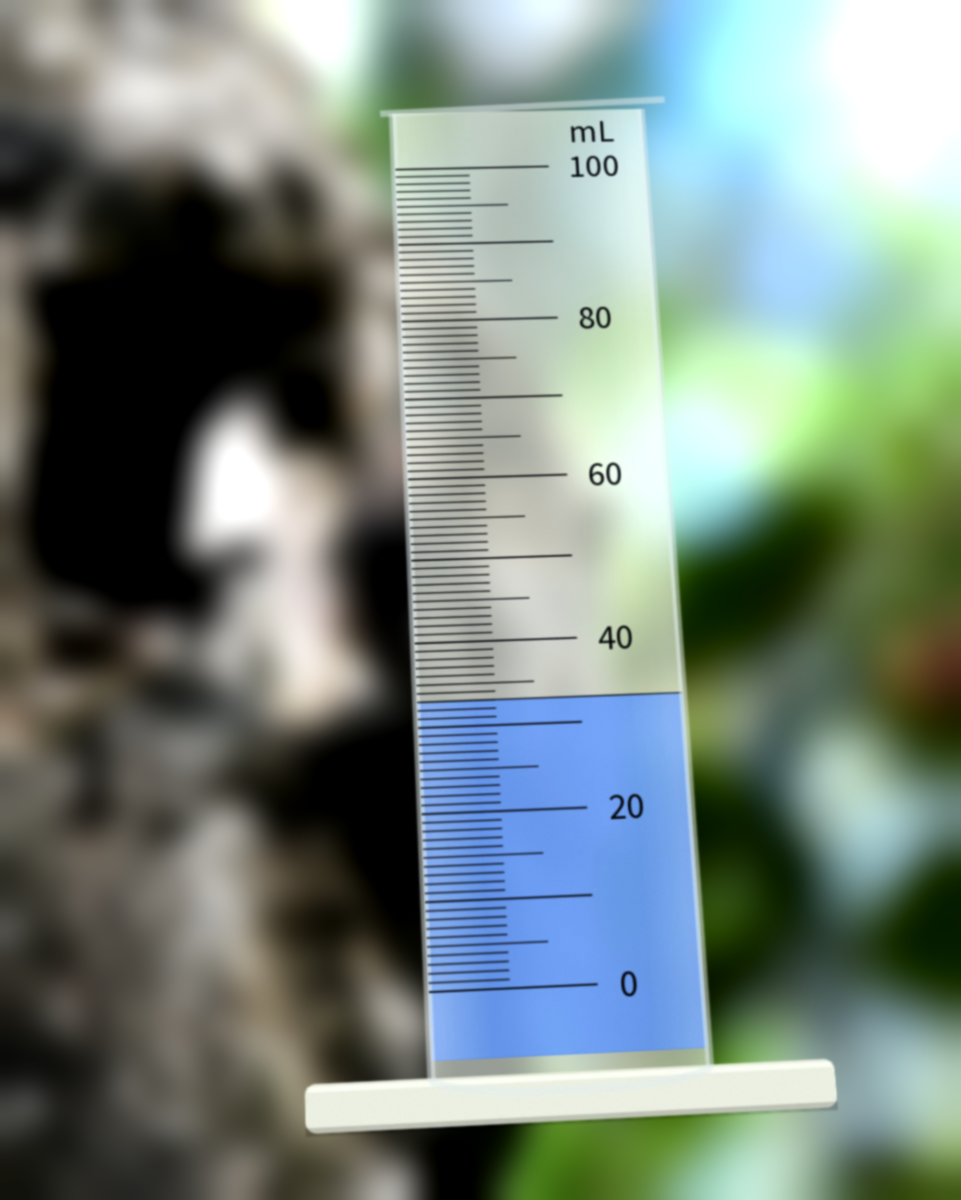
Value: 33 mL
